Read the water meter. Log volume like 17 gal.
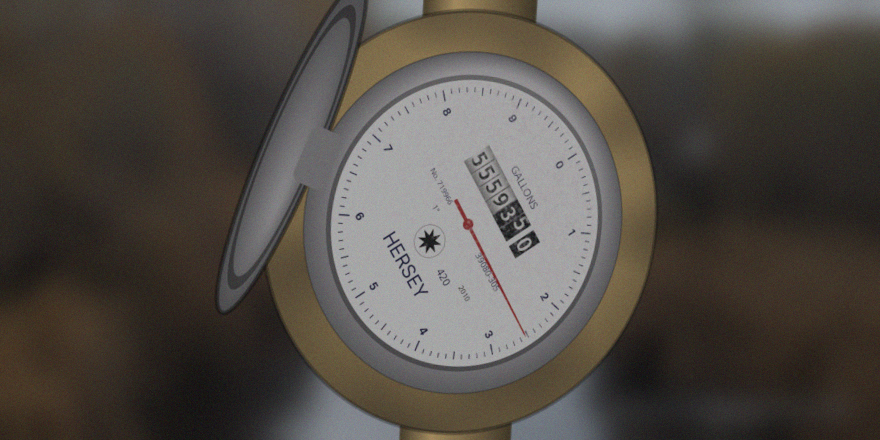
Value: 5559352.5 gal
